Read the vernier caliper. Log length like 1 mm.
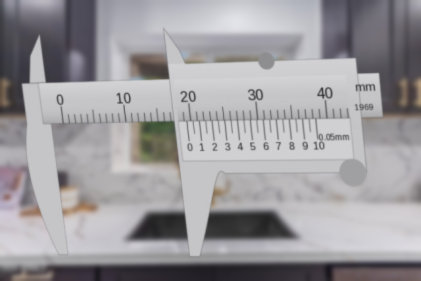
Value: 19.4 mm
